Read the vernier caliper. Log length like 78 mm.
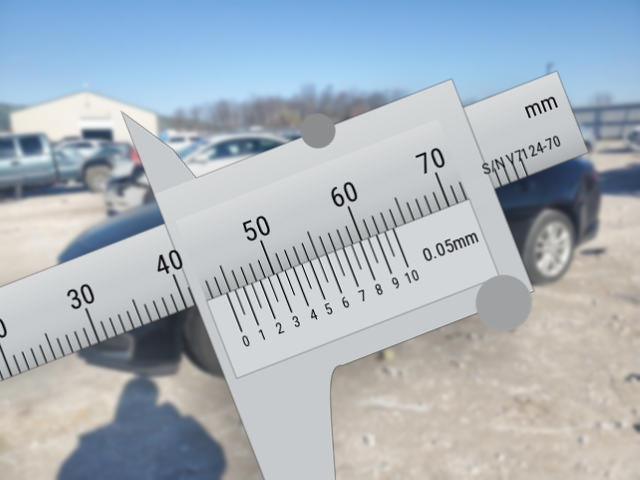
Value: 44.6 mm
